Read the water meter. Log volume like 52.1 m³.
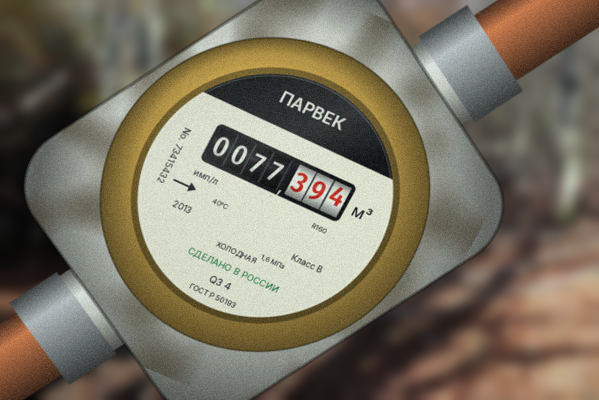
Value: 77.394 m³
